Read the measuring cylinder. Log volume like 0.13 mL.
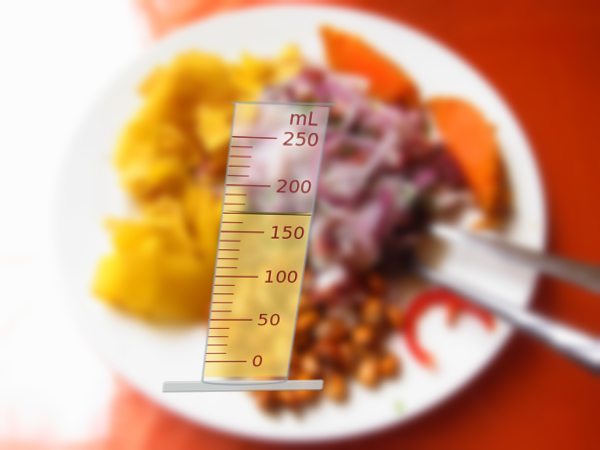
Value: 170 mL
